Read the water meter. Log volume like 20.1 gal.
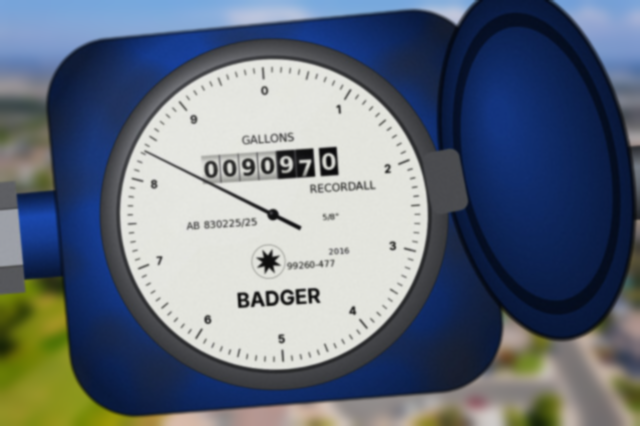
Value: 90968.3 gal
